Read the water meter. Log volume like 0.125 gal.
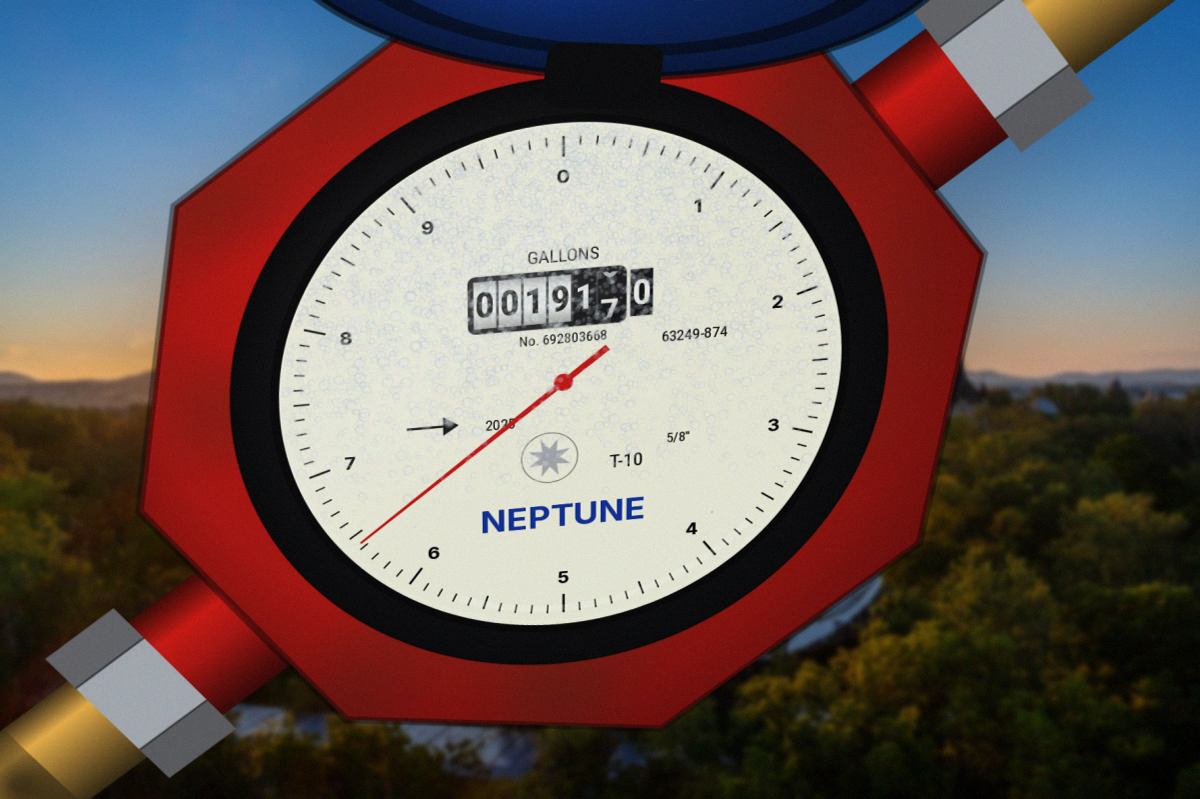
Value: 19166.4 gal
